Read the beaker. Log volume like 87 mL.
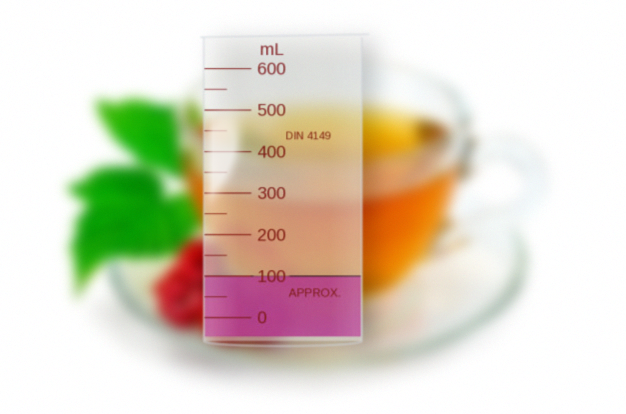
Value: 100 mL
